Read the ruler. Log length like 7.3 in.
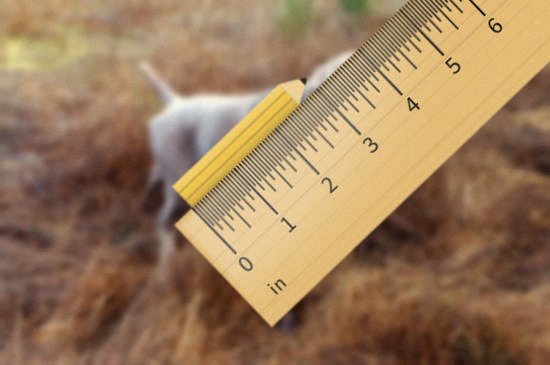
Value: 3 in
